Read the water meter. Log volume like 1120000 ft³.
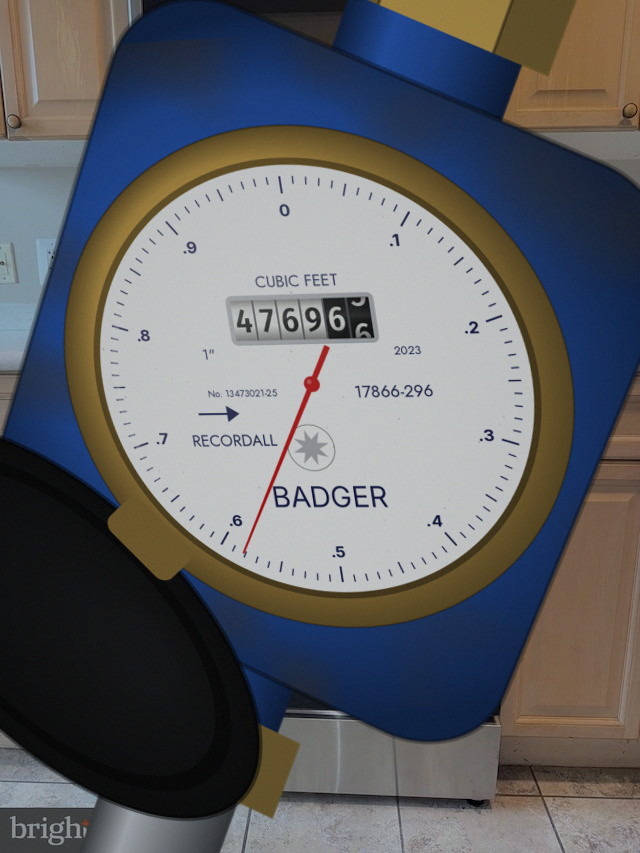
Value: 476965.58 ft³
